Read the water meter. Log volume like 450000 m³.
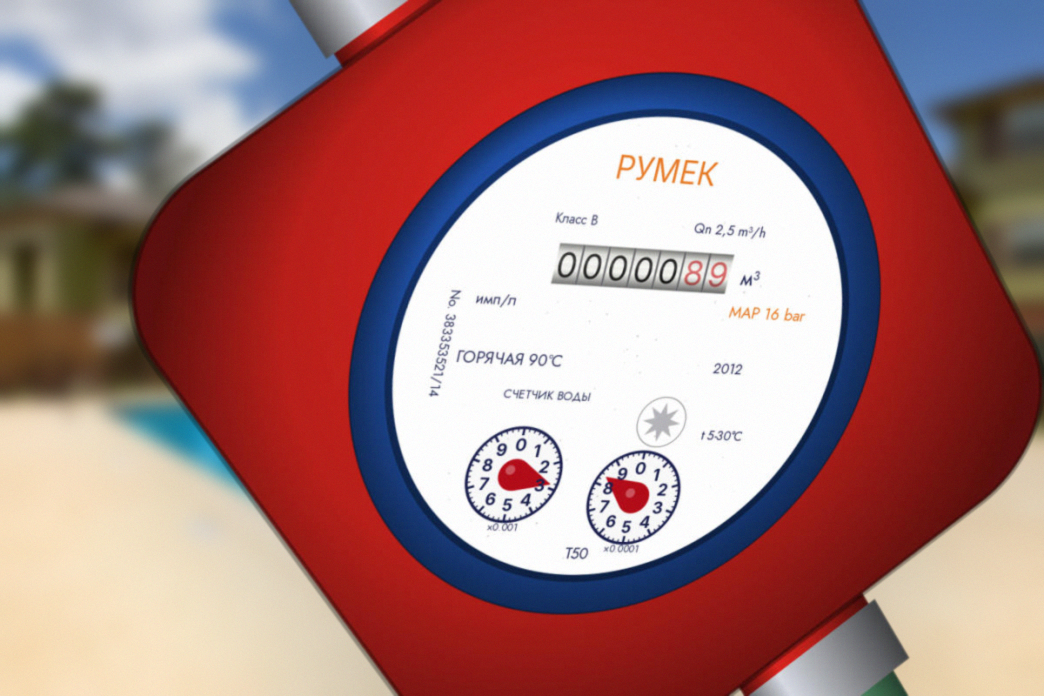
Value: 0.8928 m³
